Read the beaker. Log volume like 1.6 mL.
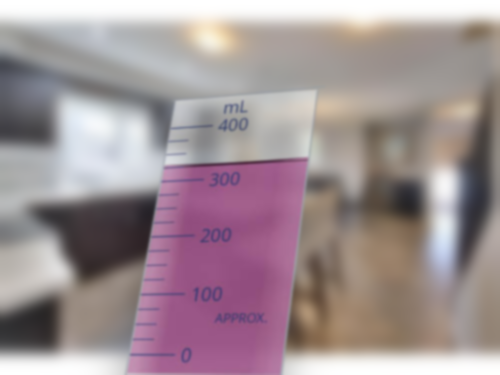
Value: 325 mL
